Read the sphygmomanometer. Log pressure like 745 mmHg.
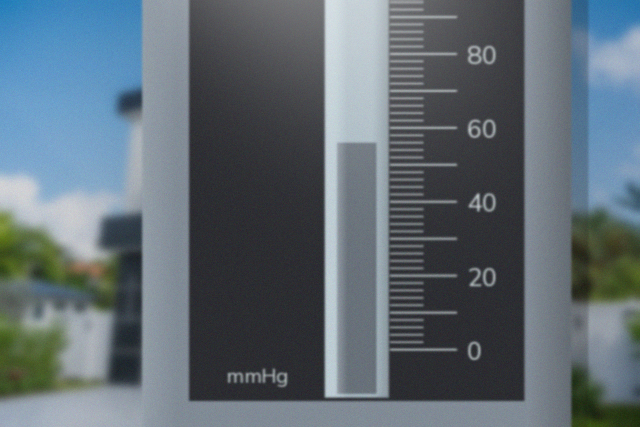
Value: 56 mmHg
